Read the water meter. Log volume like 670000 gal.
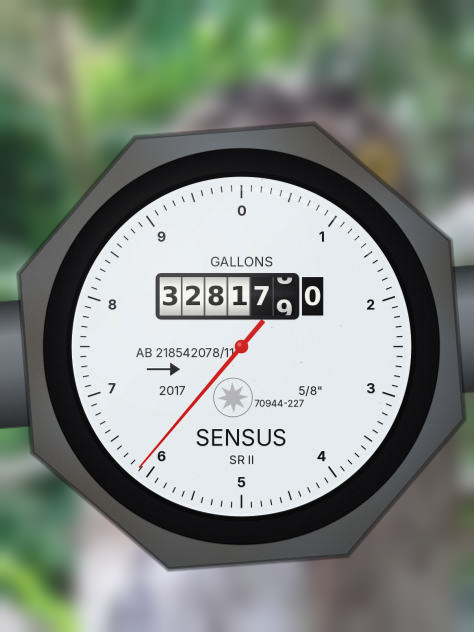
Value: 3281786.1 gal
